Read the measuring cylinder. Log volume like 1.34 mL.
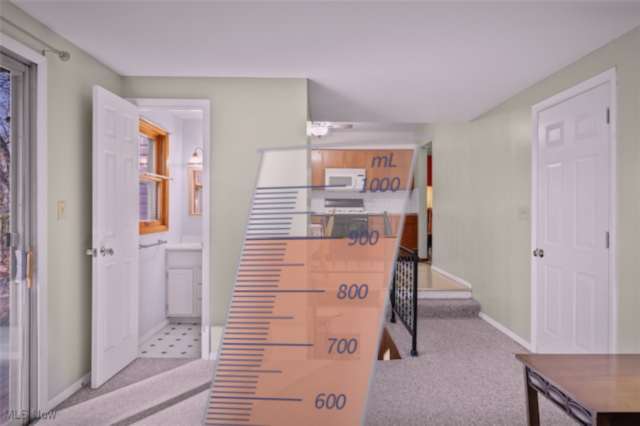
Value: 900 mL
